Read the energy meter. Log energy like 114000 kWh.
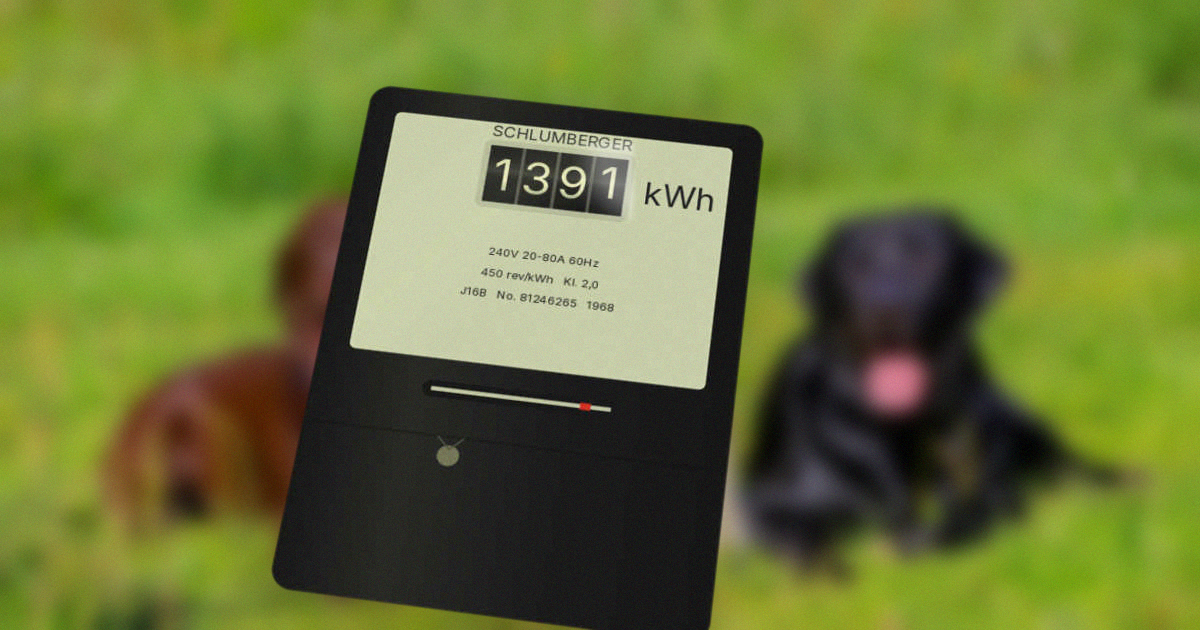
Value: 1391 kWh
